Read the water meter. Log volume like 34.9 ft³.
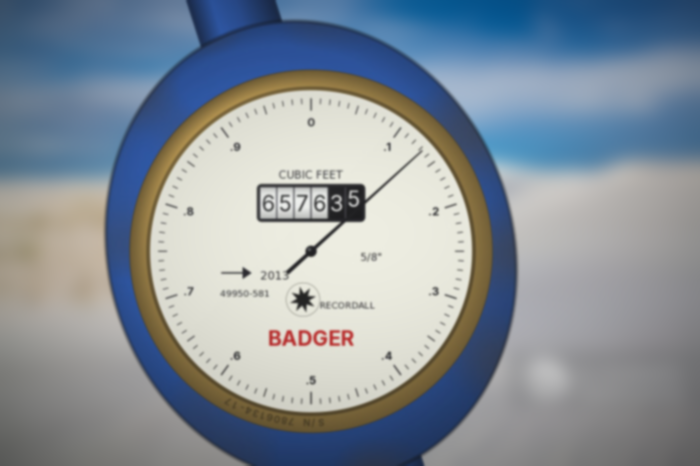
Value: 657635.13 ft³
